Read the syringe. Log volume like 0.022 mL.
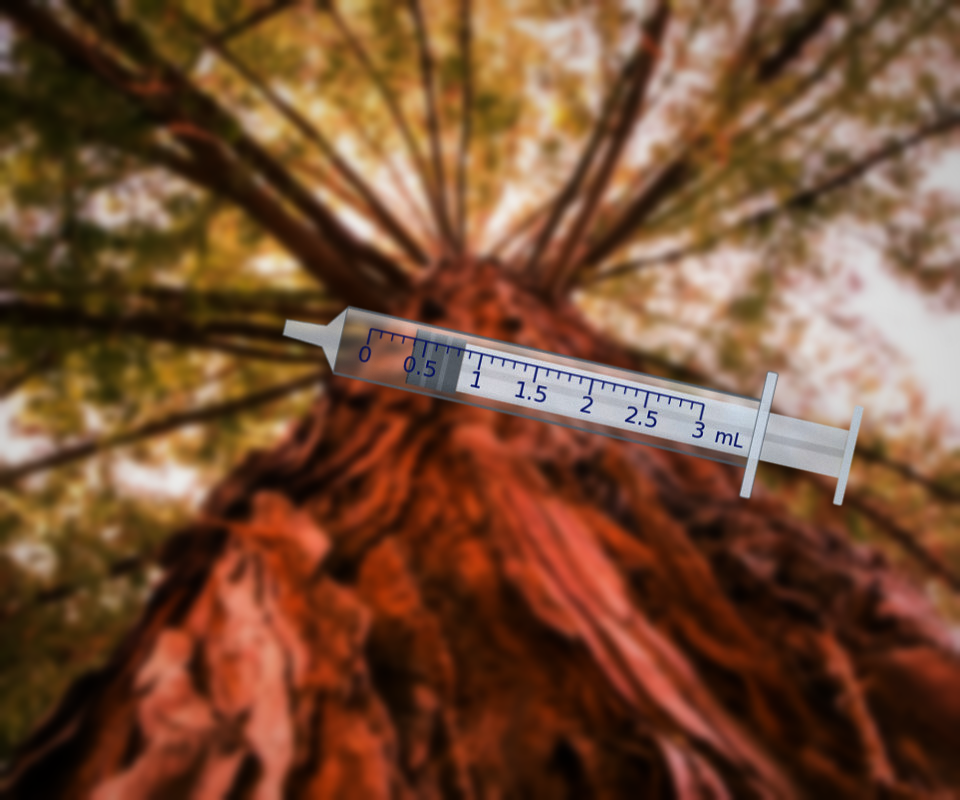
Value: 0.4 mL
